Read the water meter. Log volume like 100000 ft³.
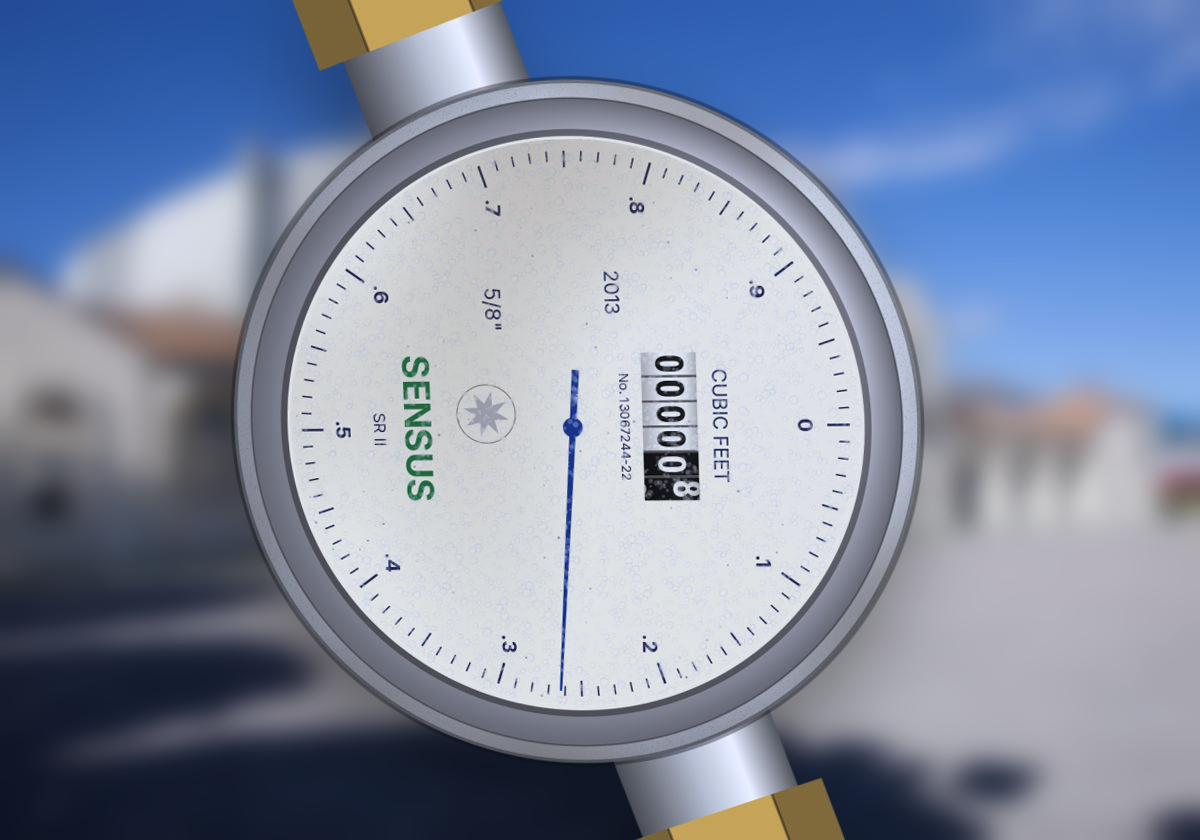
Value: 8.26 ft³
